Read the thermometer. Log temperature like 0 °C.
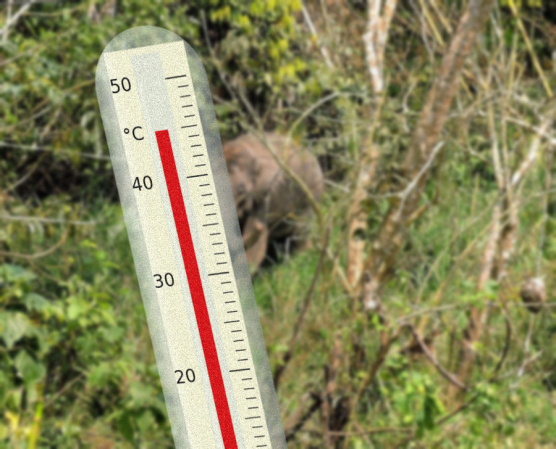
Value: 45 °C
